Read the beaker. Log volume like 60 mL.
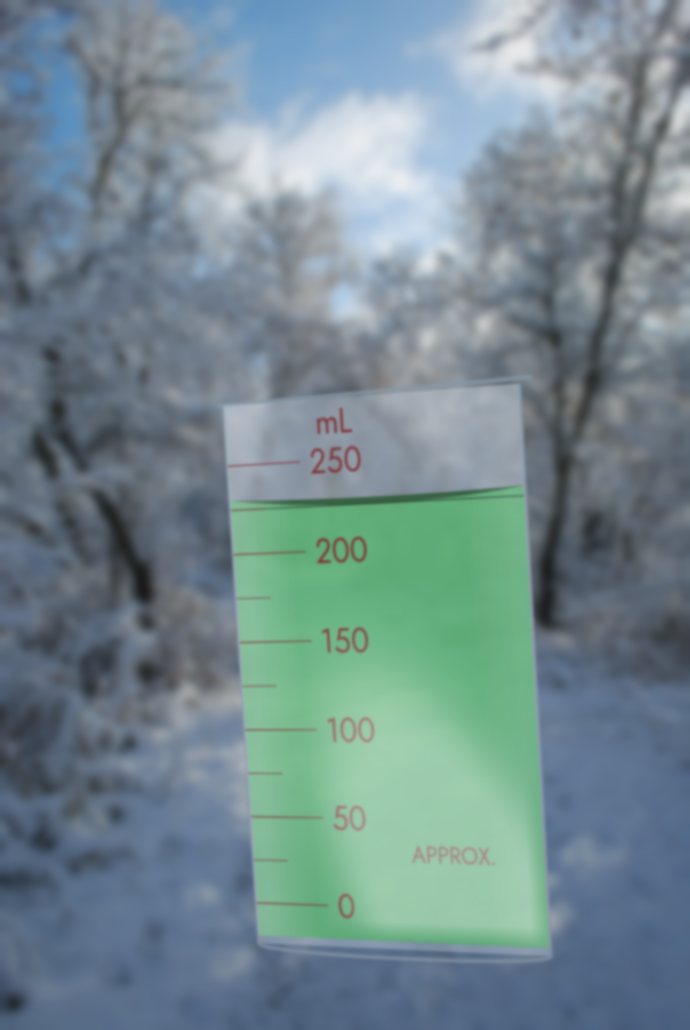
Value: 225 mL
